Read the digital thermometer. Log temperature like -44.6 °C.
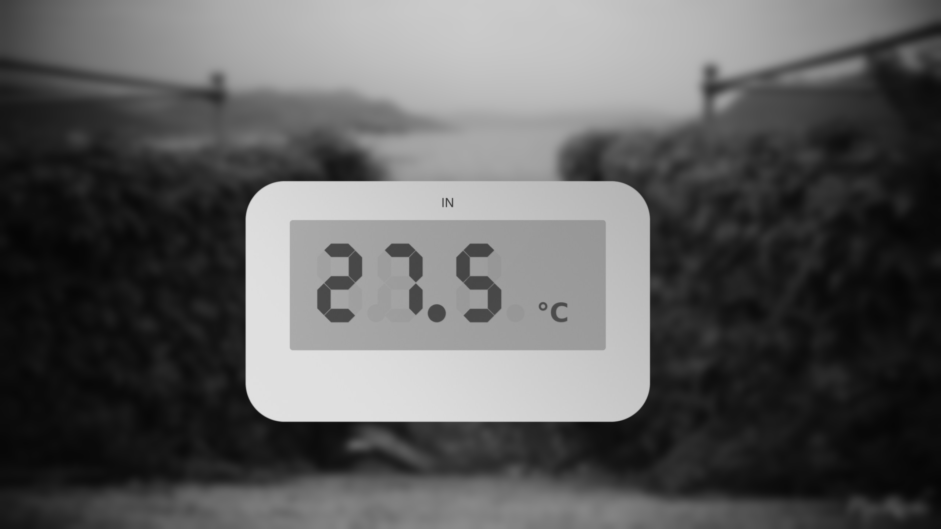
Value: 27.5 °C
